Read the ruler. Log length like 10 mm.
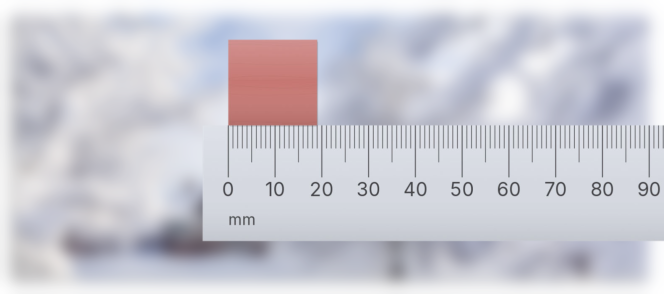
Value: 19 mm
